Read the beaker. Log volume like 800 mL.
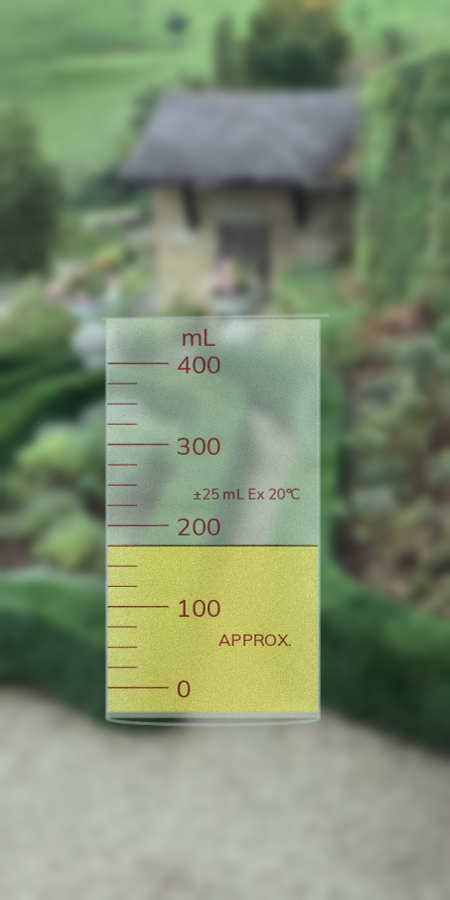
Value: 175 mL
